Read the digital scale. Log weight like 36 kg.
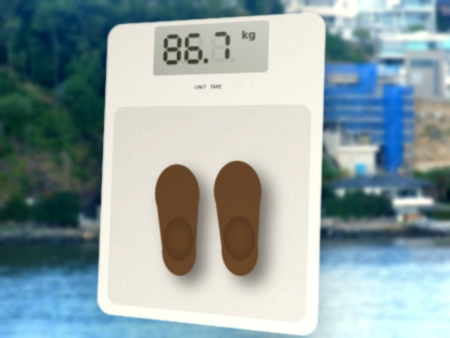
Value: 86.7 kg
